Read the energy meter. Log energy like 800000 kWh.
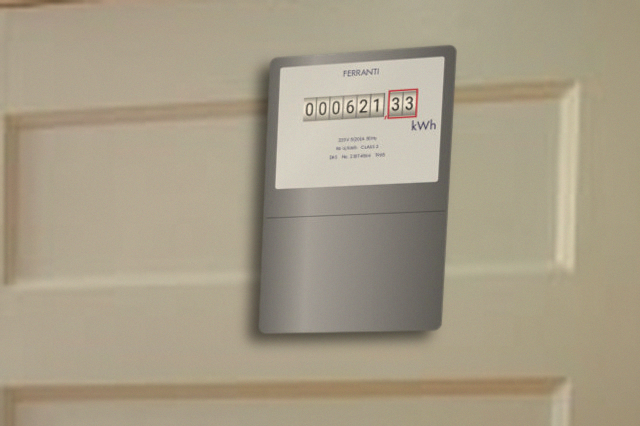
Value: 621.33 kWh
